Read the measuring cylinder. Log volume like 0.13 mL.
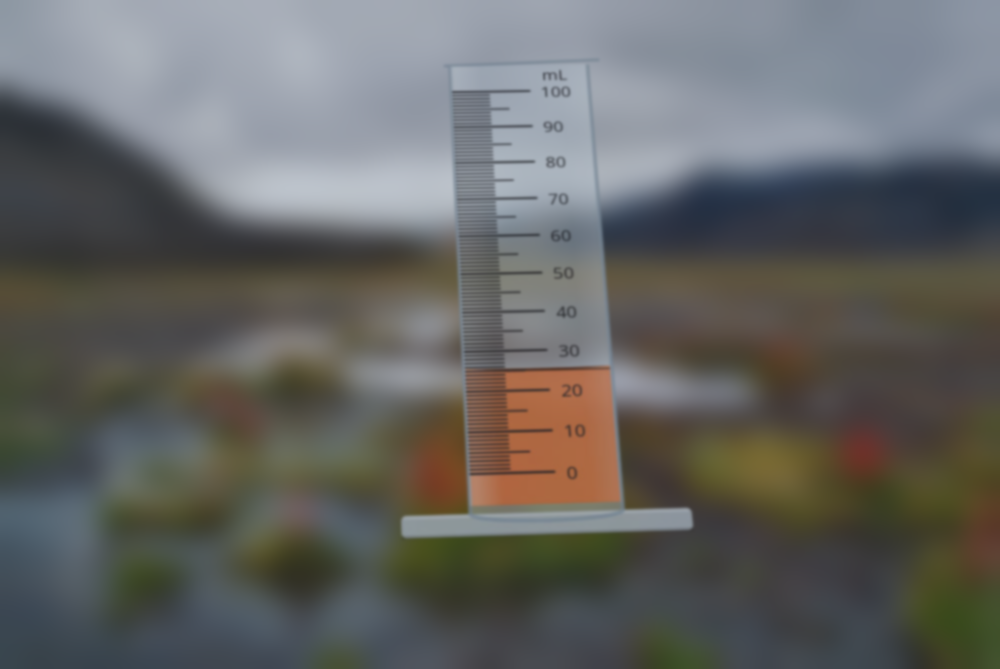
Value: 25 mL
